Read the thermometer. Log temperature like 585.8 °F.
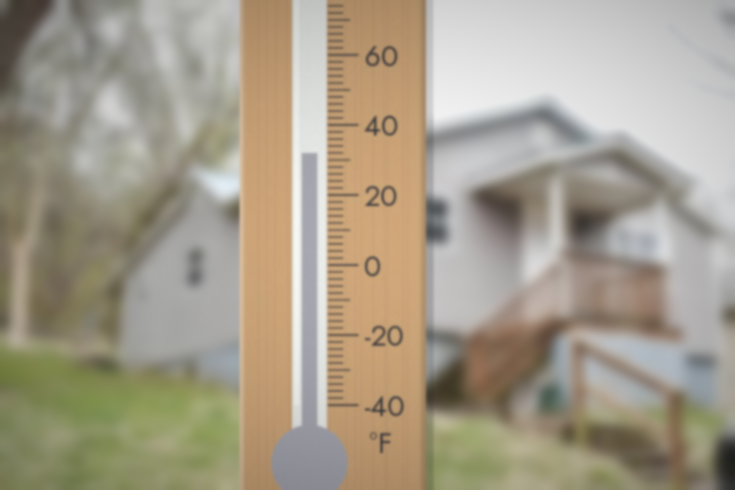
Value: 32 °F
